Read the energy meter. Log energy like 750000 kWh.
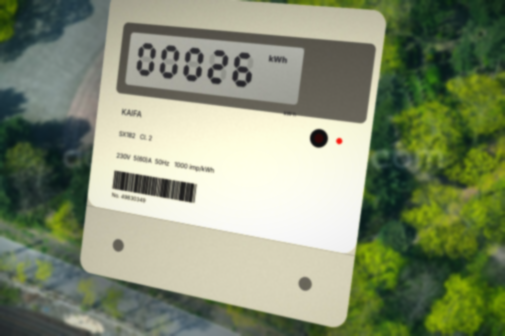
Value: 26 kWh
